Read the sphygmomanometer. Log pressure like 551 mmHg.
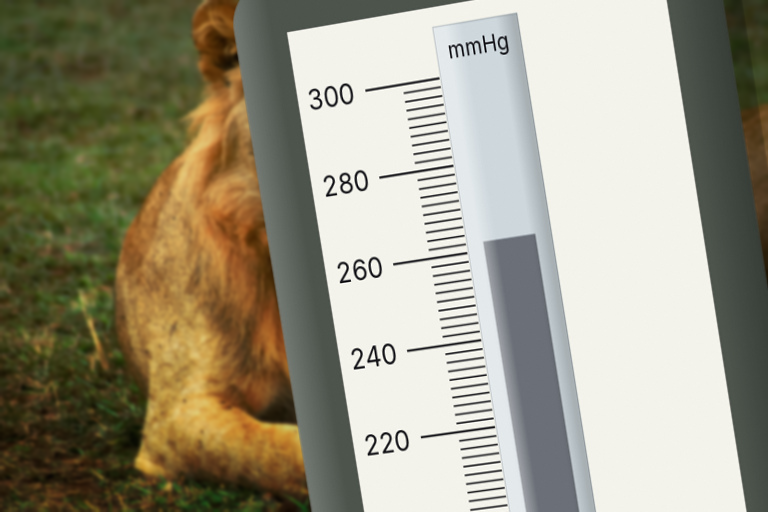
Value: 262 mmHg
